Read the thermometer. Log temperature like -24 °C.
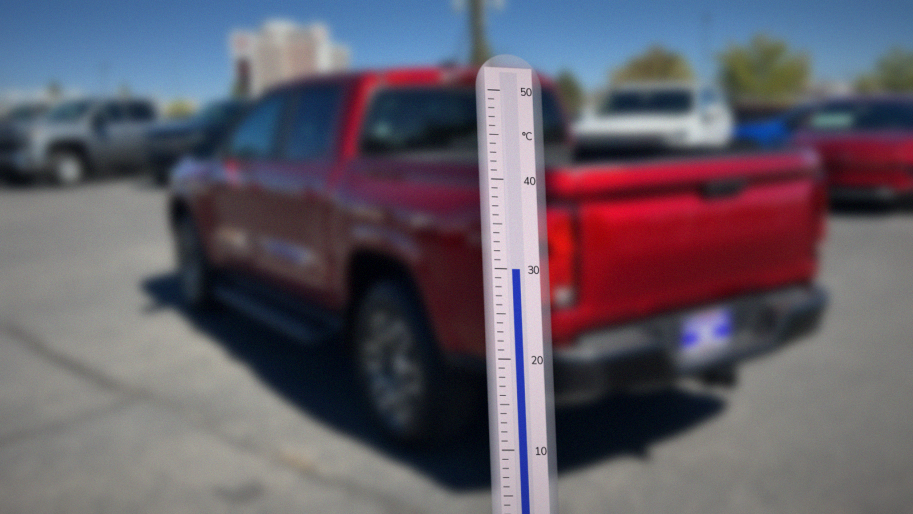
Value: 30 °C
